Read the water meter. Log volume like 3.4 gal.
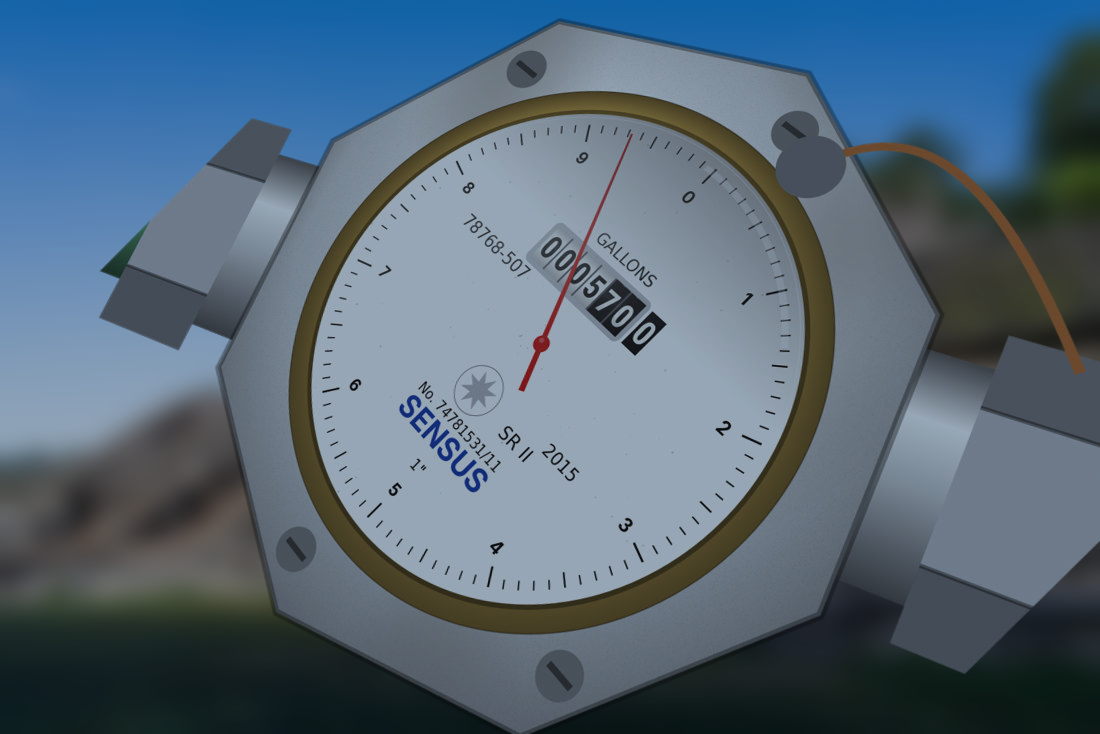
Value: 5699.3 gal
